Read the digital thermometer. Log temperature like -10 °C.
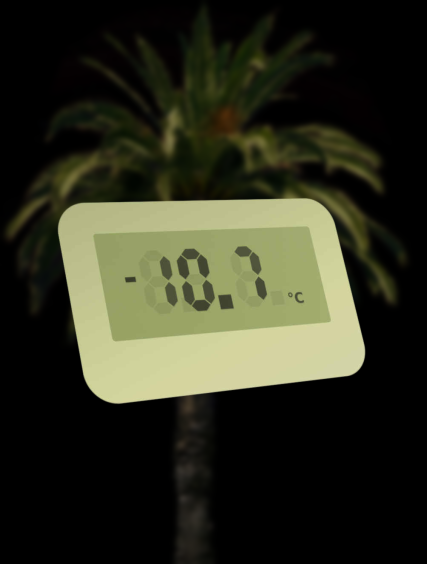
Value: -10.7 °C
